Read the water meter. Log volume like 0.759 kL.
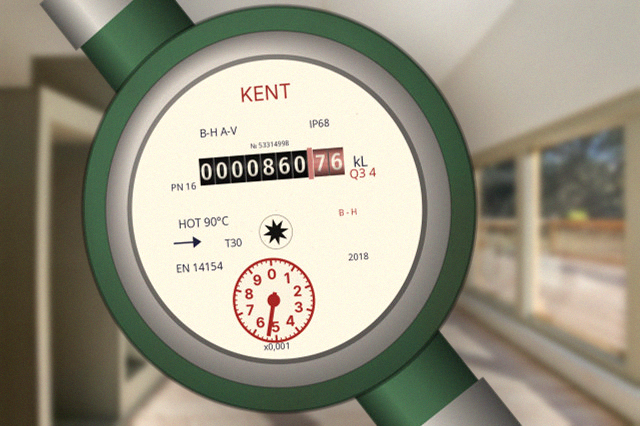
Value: 860.765 kL
